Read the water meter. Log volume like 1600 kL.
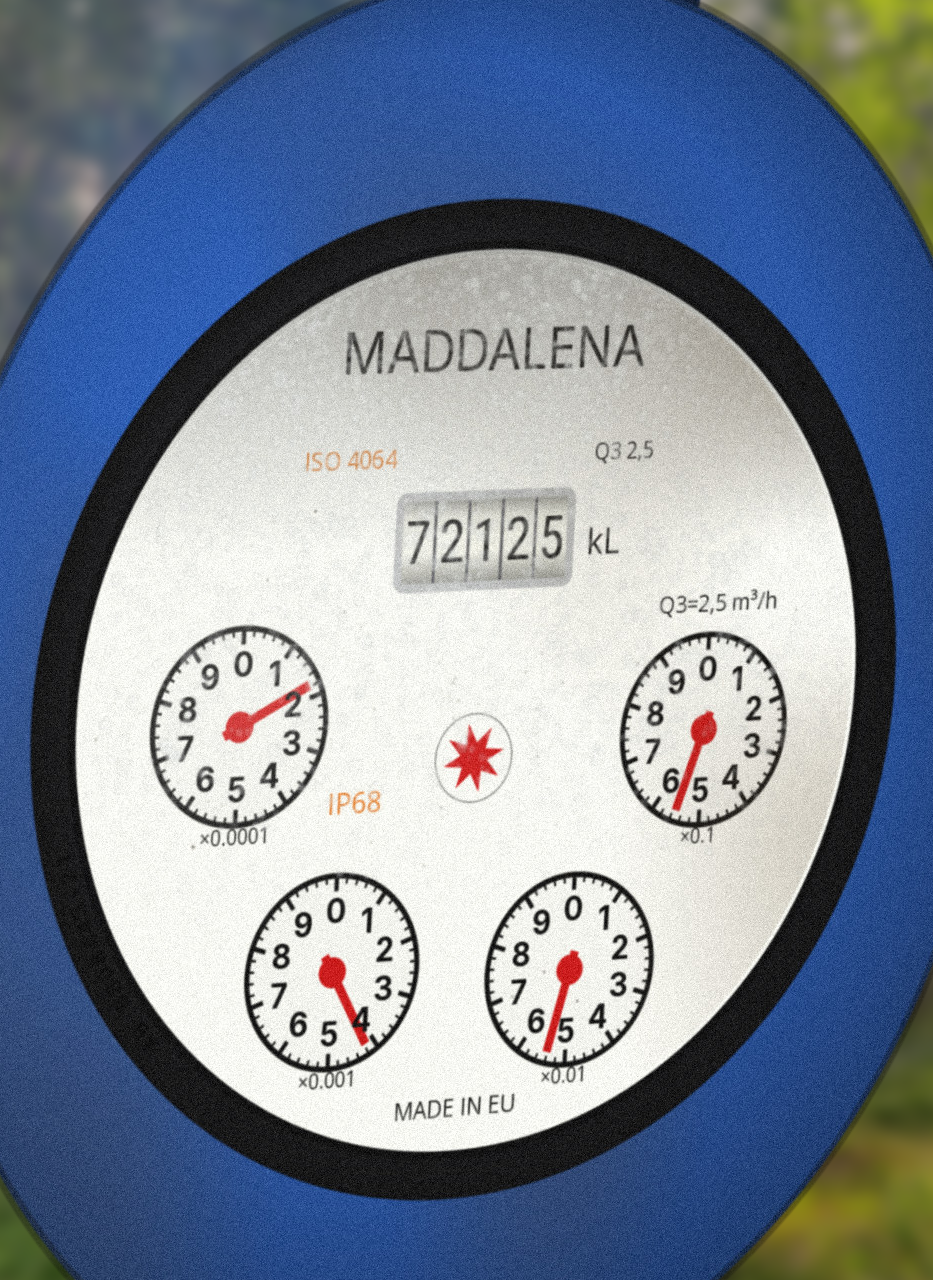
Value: 72125.5541 kL
